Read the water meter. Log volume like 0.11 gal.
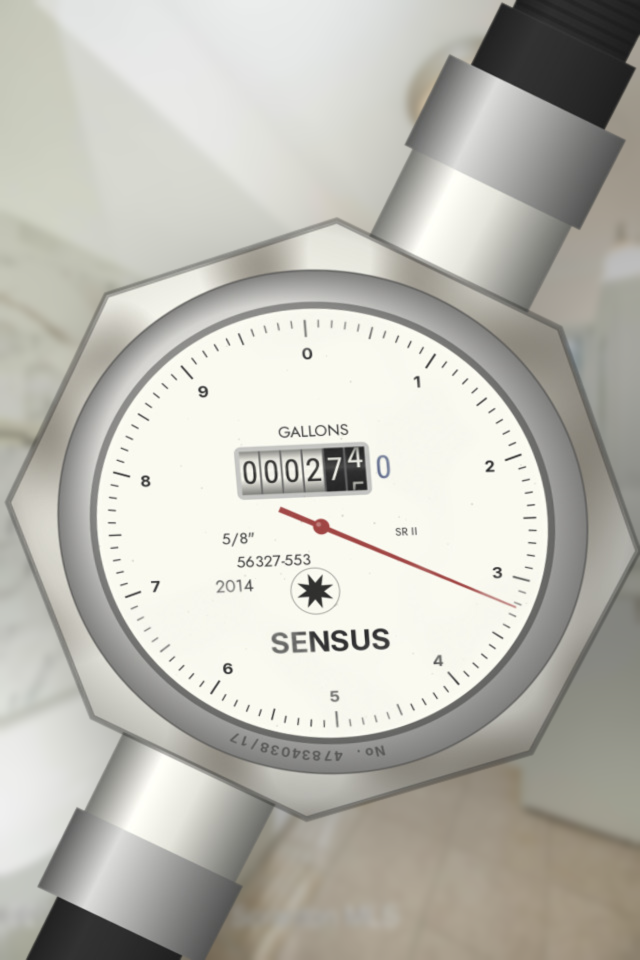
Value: 2743.2 gal
